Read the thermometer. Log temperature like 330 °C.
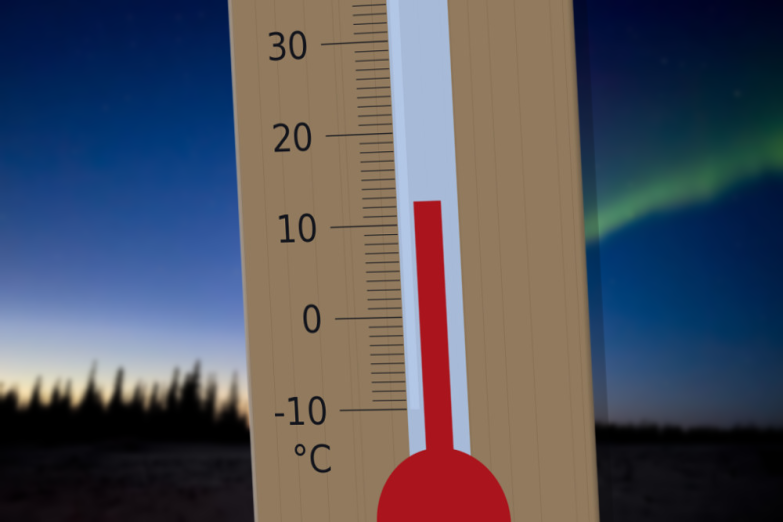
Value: 12.5 °C
